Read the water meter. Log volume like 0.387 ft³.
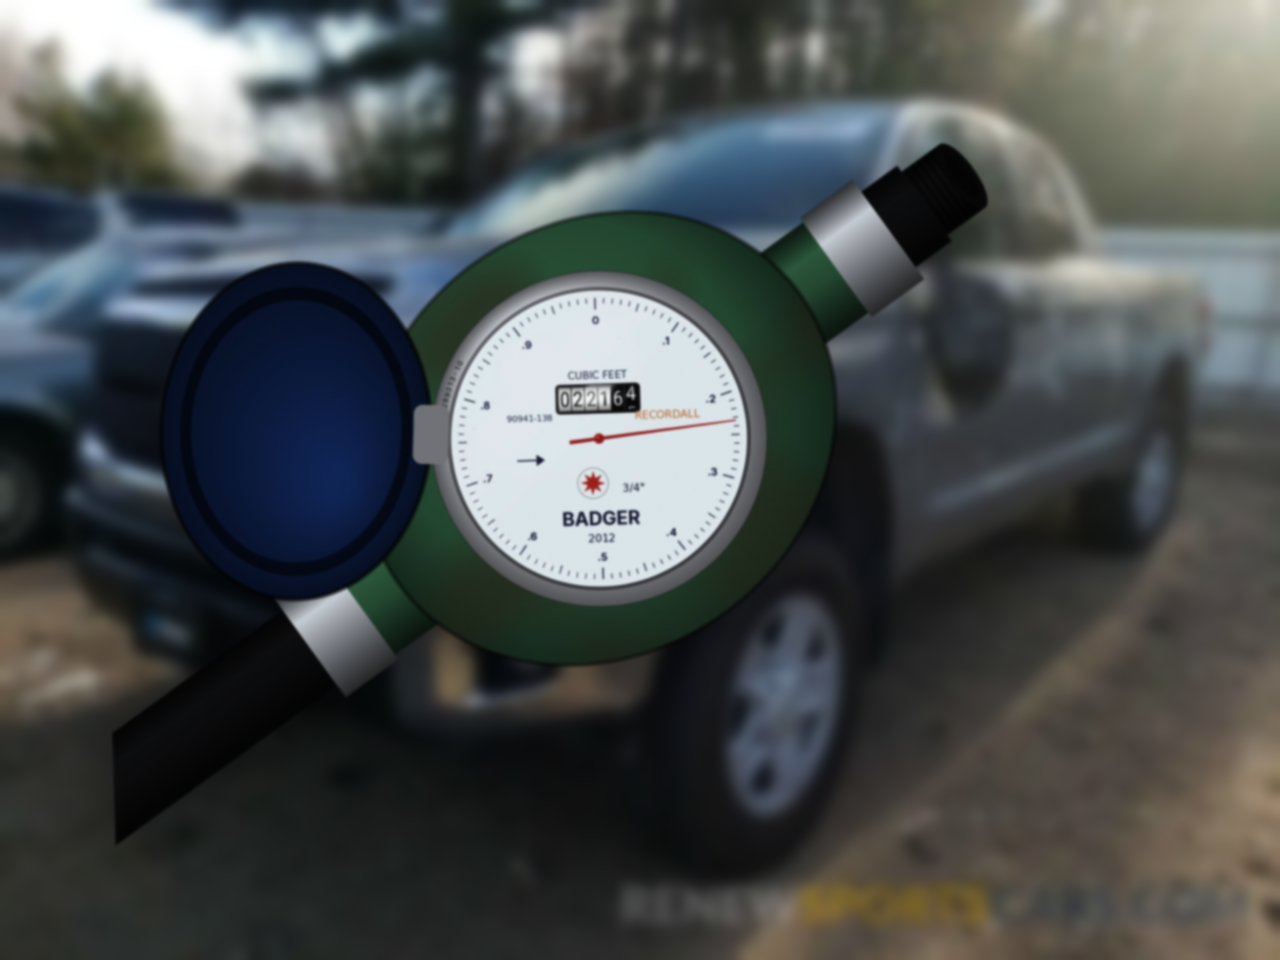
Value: 22164.23 ft³
